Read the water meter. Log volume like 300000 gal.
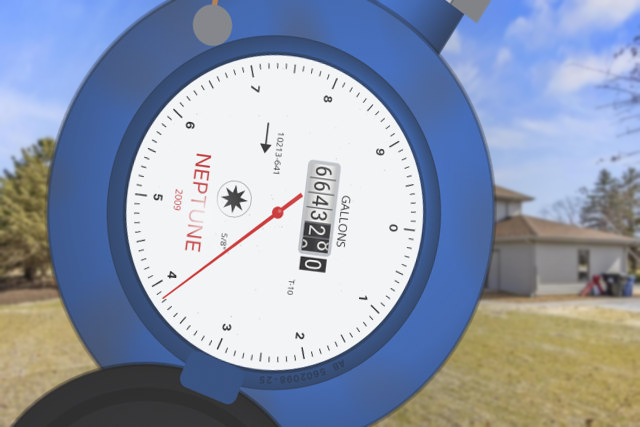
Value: 6643283.8 gal
